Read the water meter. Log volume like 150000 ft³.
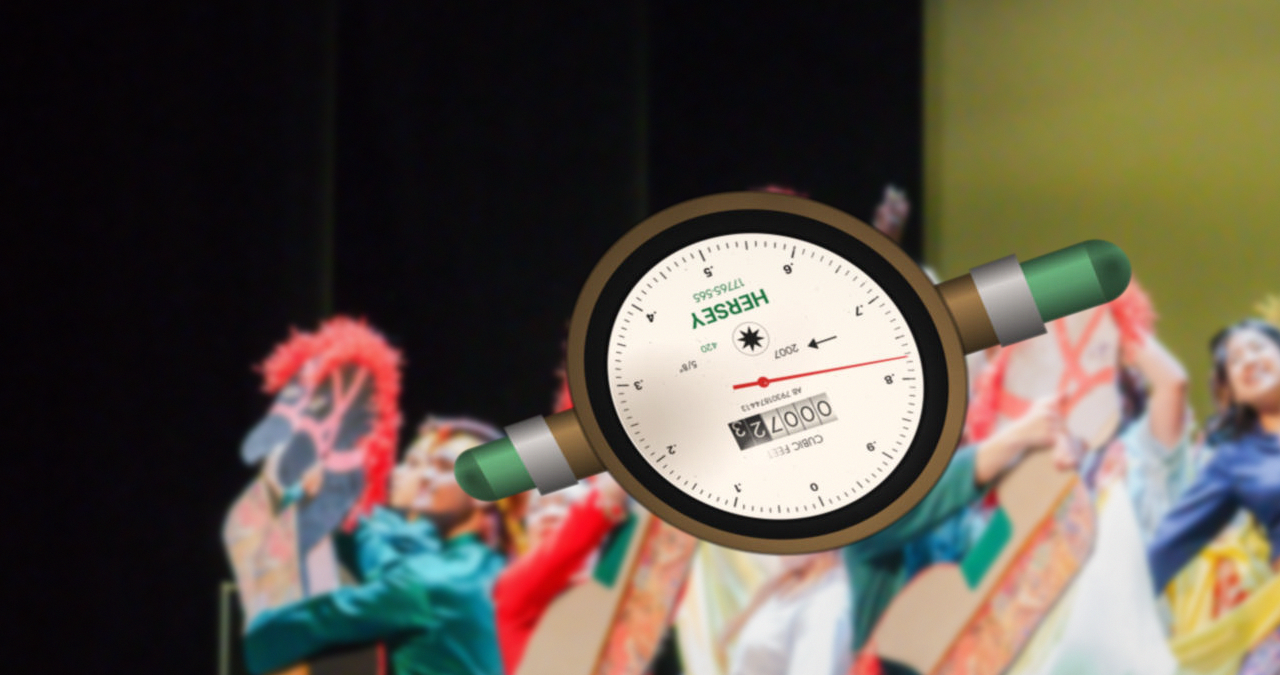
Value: 722.77 ft³
